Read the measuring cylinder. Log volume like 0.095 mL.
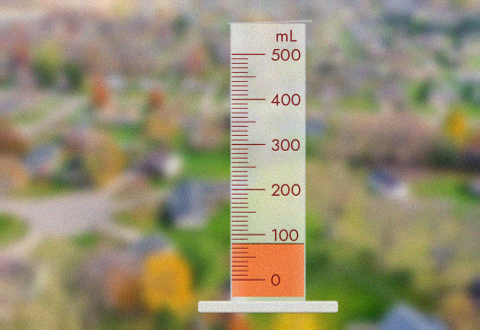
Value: 80 mL
